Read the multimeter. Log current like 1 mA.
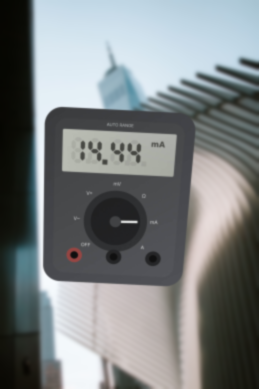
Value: 14.44 mA
